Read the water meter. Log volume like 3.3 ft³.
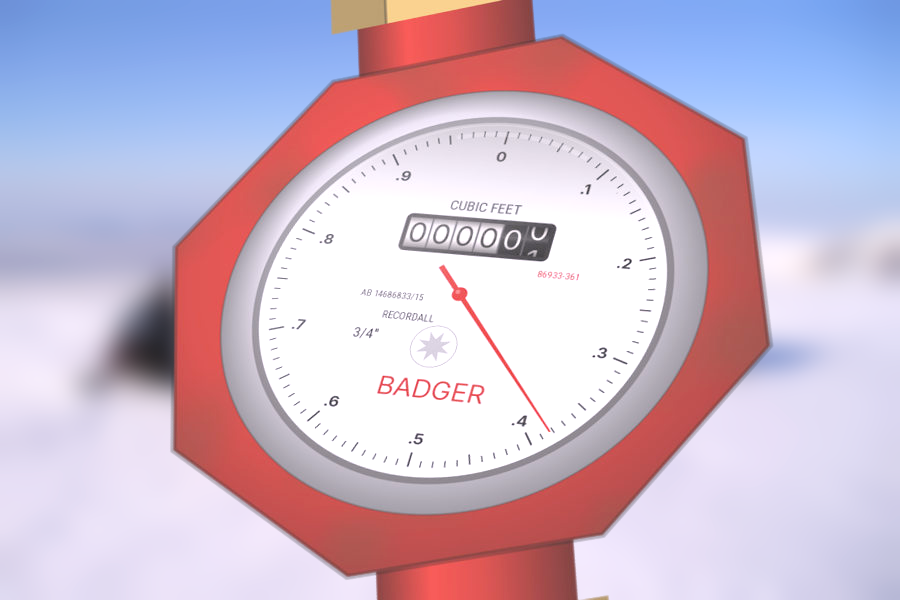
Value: 0.38 ft³
